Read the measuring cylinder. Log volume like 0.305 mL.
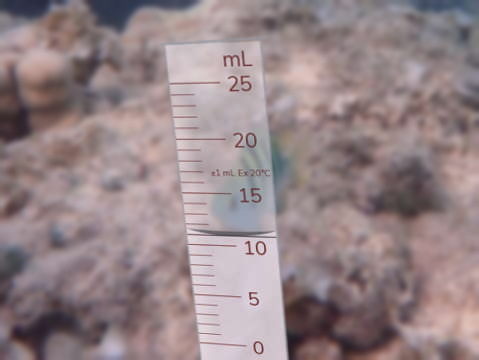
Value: 11 mL
